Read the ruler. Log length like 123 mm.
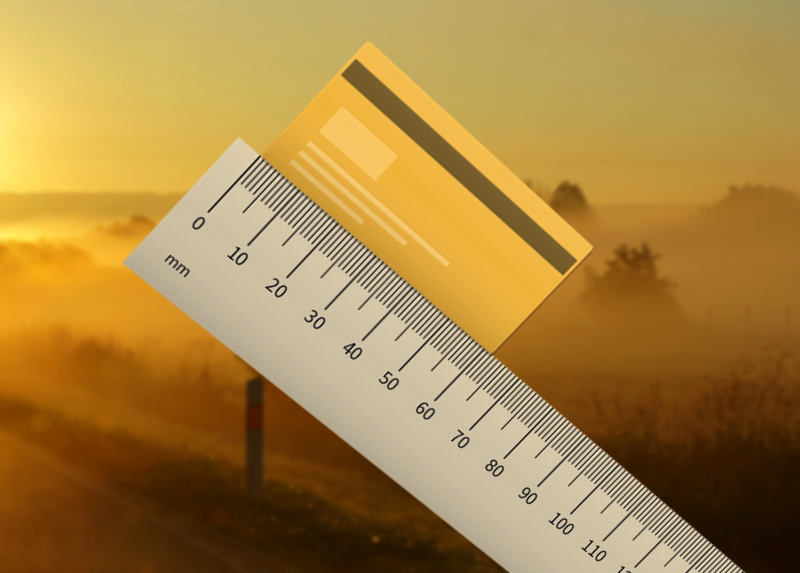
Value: 62 mm
